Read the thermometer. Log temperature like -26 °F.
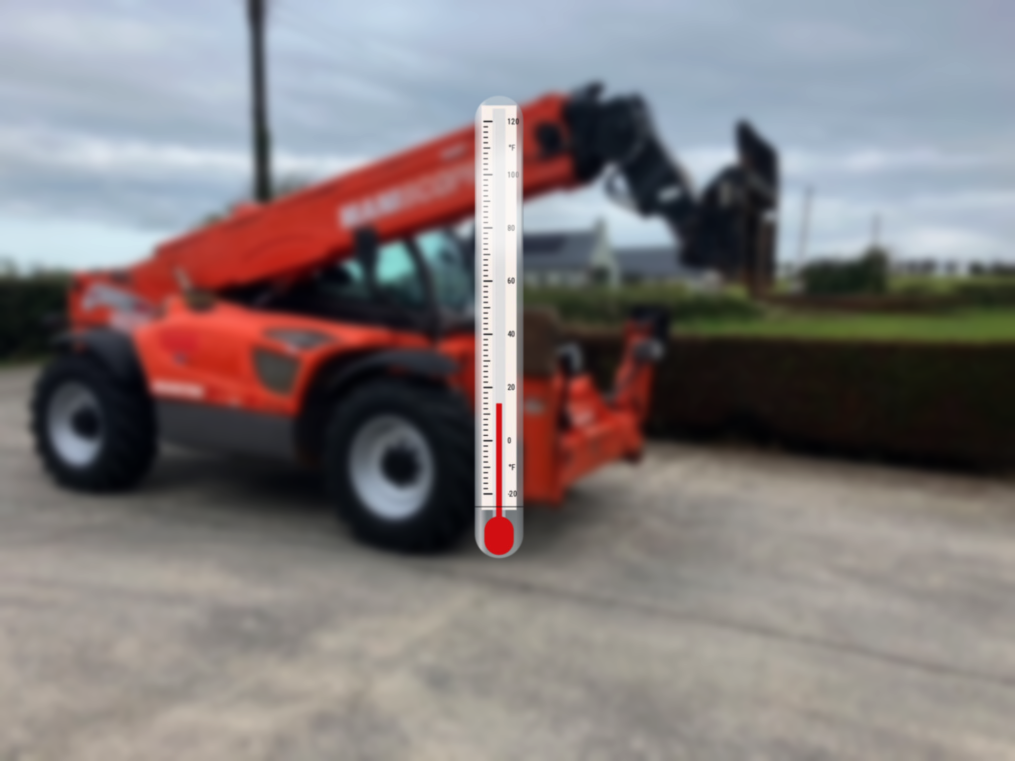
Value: 14 °F
